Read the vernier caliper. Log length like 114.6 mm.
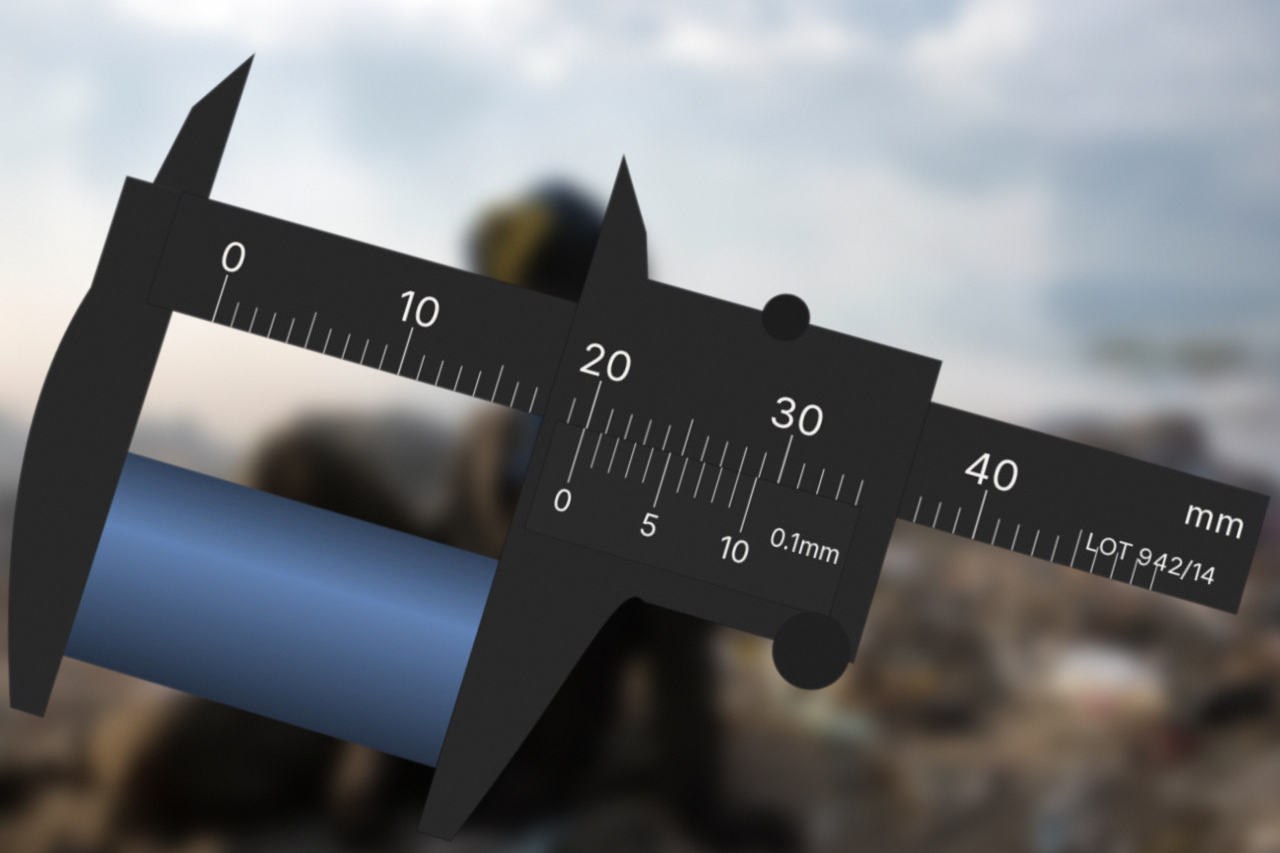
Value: 19.9 mm
